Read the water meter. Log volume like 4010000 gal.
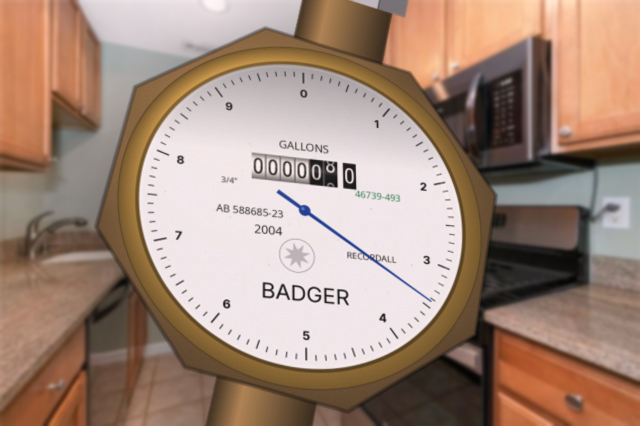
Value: 83.4 gal
